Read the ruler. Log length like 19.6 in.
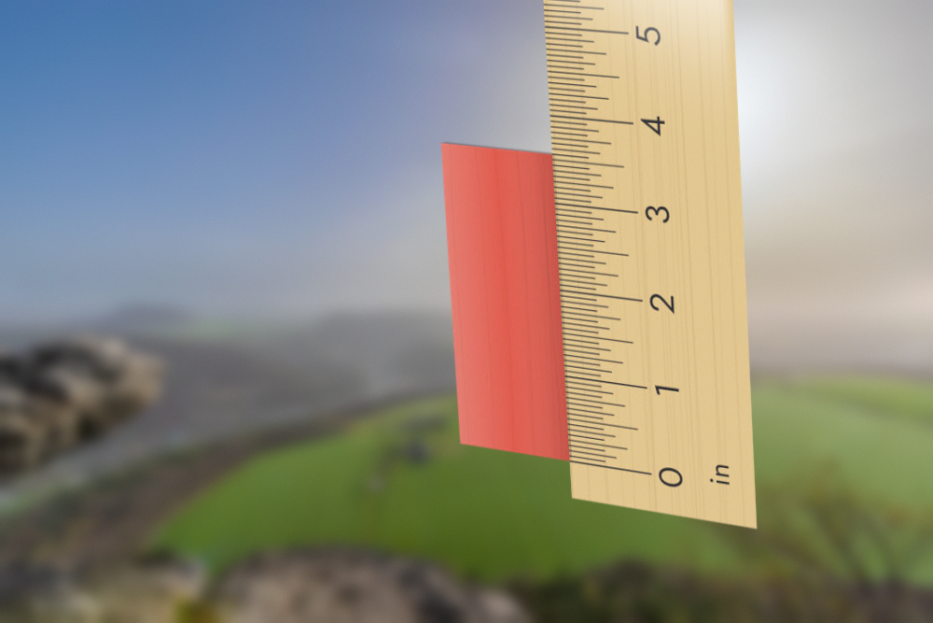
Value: 3.5625 in
